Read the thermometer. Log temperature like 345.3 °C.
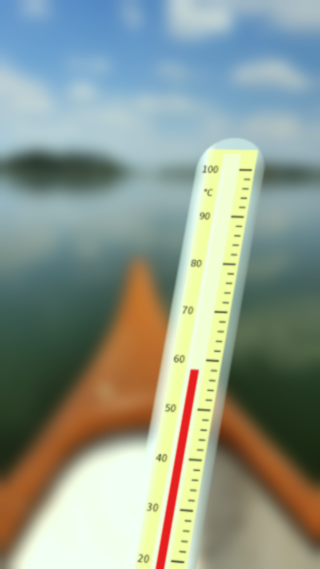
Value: 58 °C
